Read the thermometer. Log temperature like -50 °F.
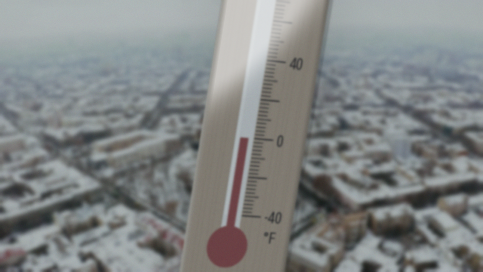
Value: 0 °F
